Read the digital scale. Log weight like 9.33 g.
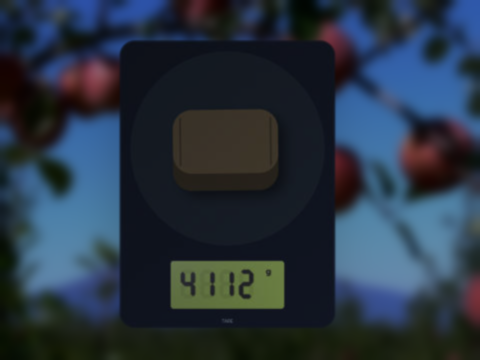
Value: 4112 g
